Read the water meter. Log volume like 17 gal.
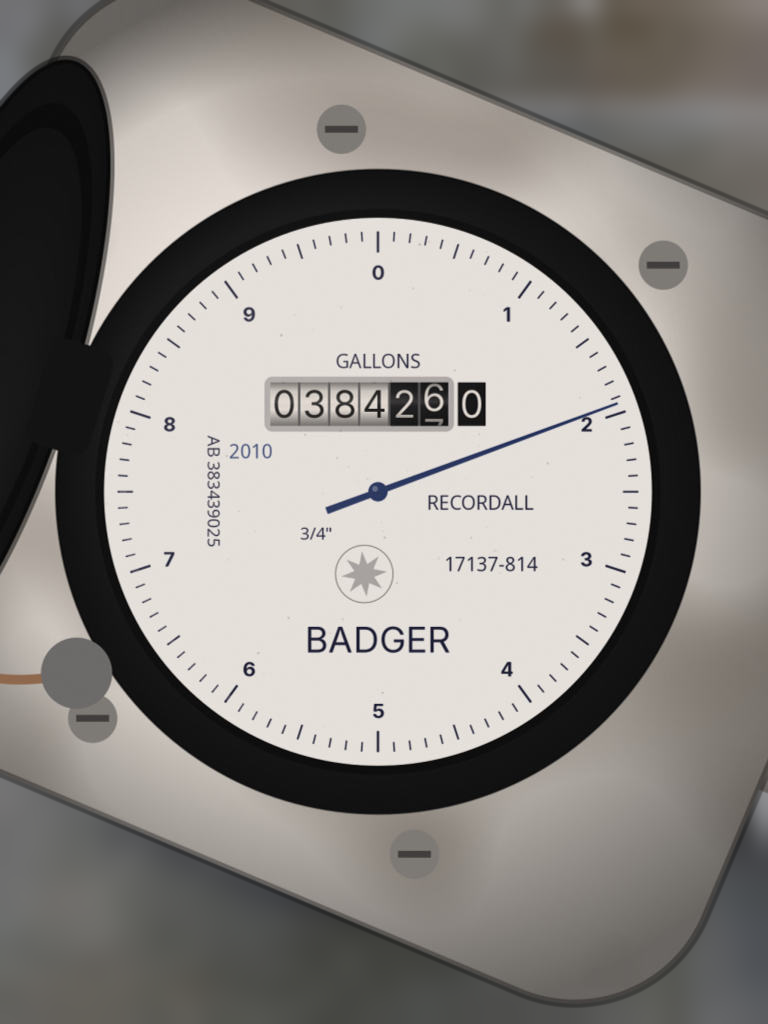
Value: 384261.9 gal
